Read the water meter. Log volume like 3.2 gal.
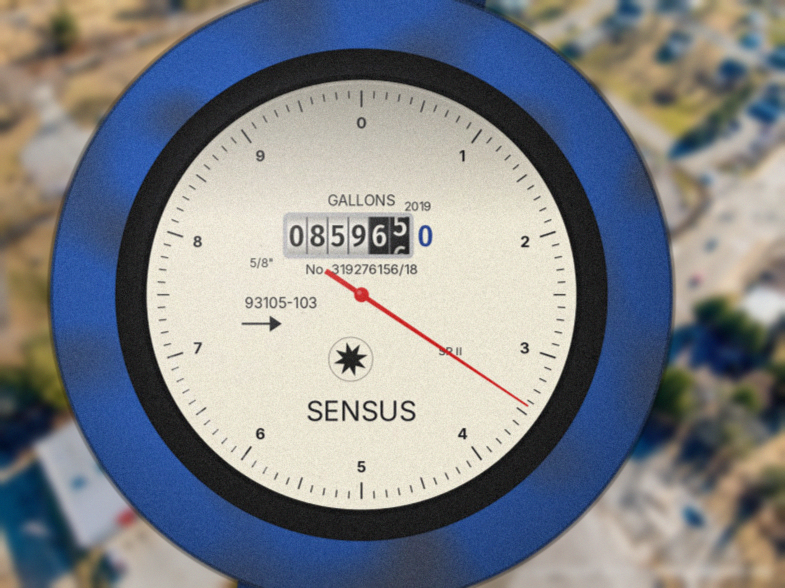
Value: 859653.4 gal
